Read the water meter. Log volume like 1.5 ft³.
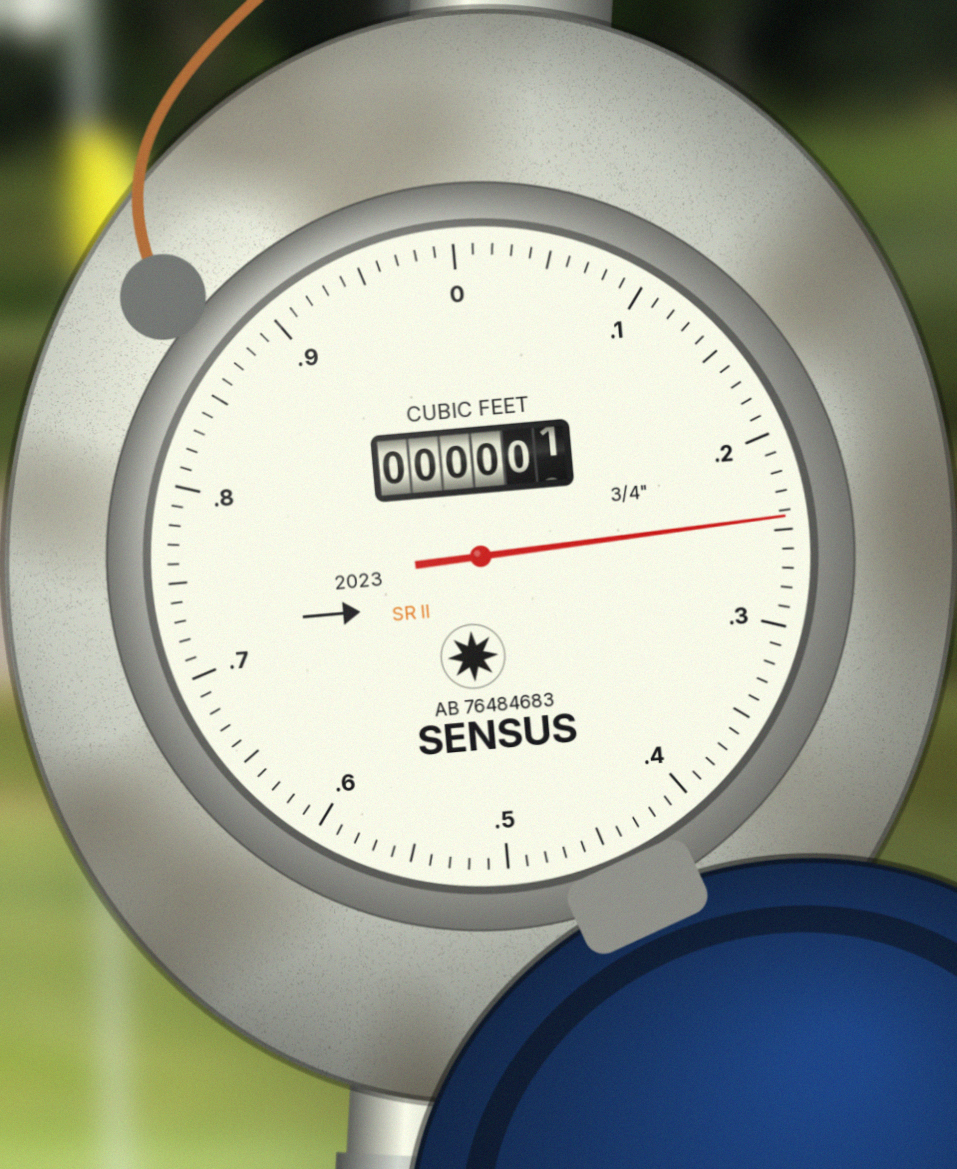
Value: 1.24 ft³
